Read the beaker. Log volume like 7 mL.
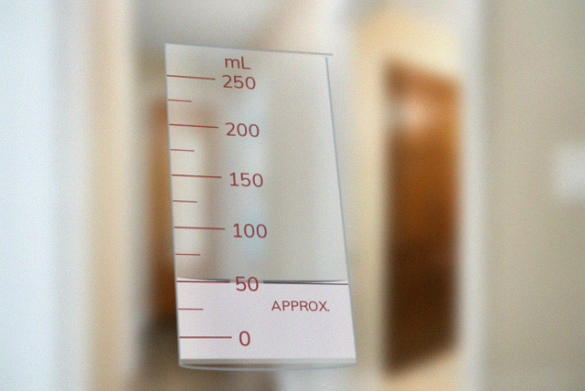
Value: 50 mL
